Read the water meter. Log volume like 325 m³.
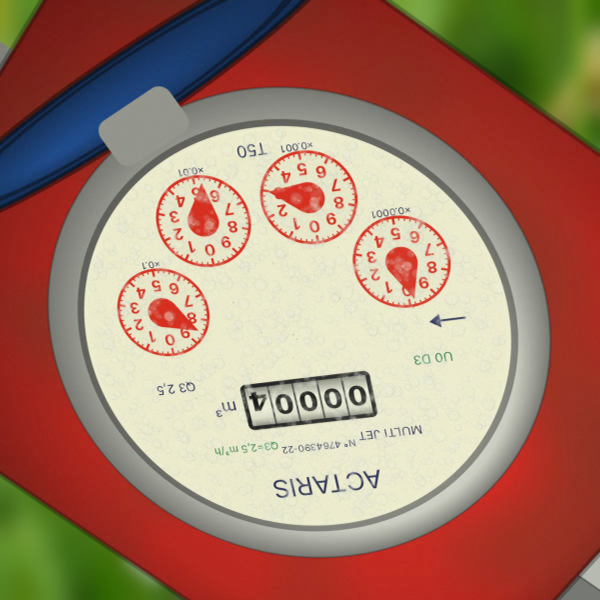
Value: 3.8529 m³
